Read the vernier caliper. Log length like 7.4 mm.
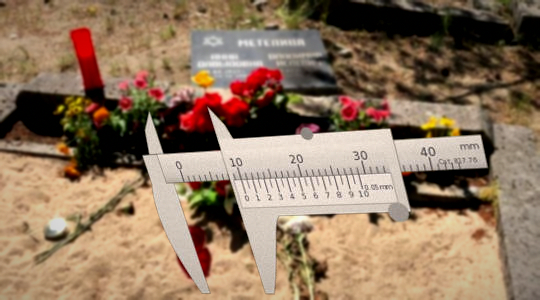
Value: 10.0 mm
